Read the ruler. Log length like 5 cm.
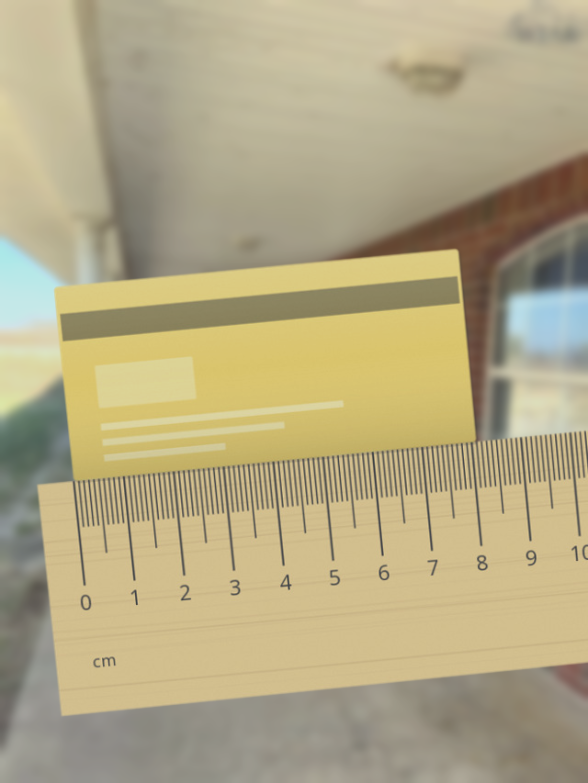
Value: 8.1 cm
